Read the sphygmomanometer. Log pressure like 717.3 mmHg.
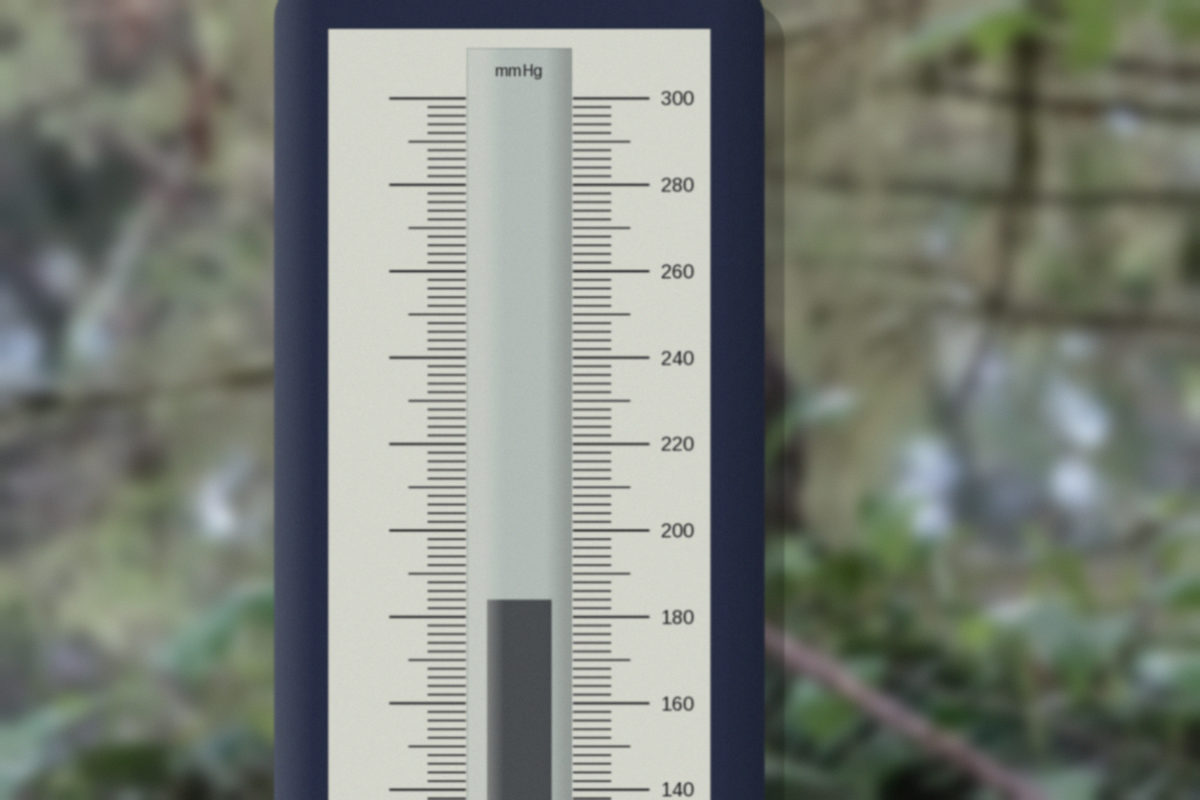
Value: 184 mmHg
